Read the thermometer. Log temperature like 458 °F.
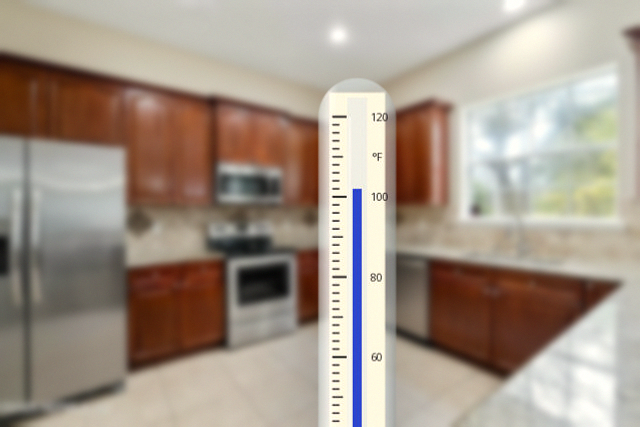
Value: 102 °F
